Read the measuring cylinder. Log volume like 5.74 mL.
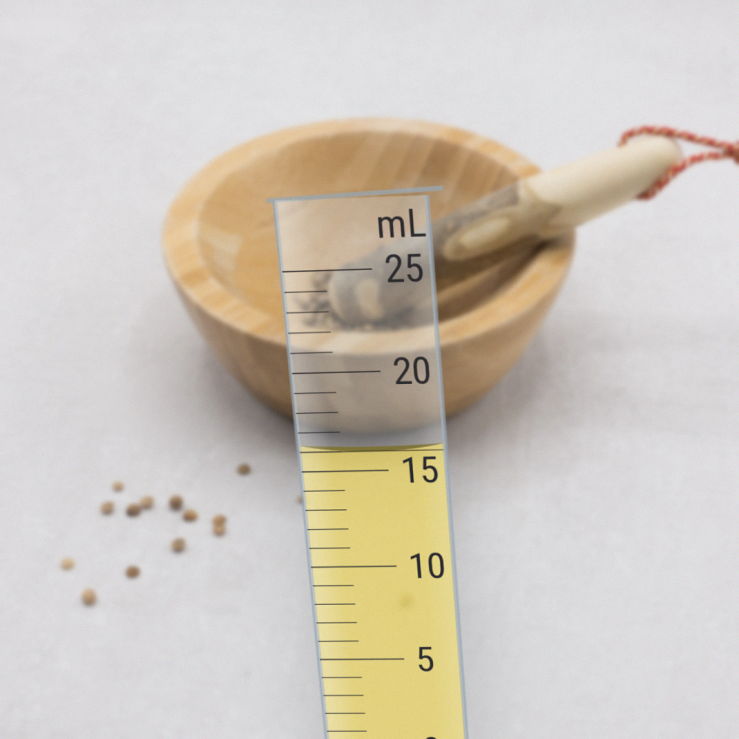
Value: 16 mL
